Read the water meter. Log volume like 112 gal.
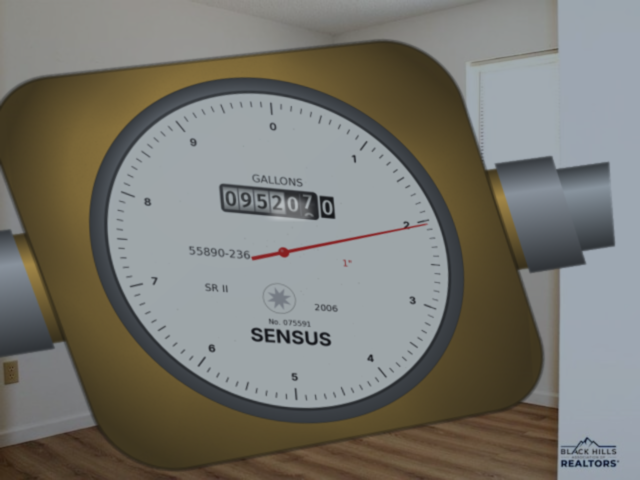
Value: 952072.0 gal
